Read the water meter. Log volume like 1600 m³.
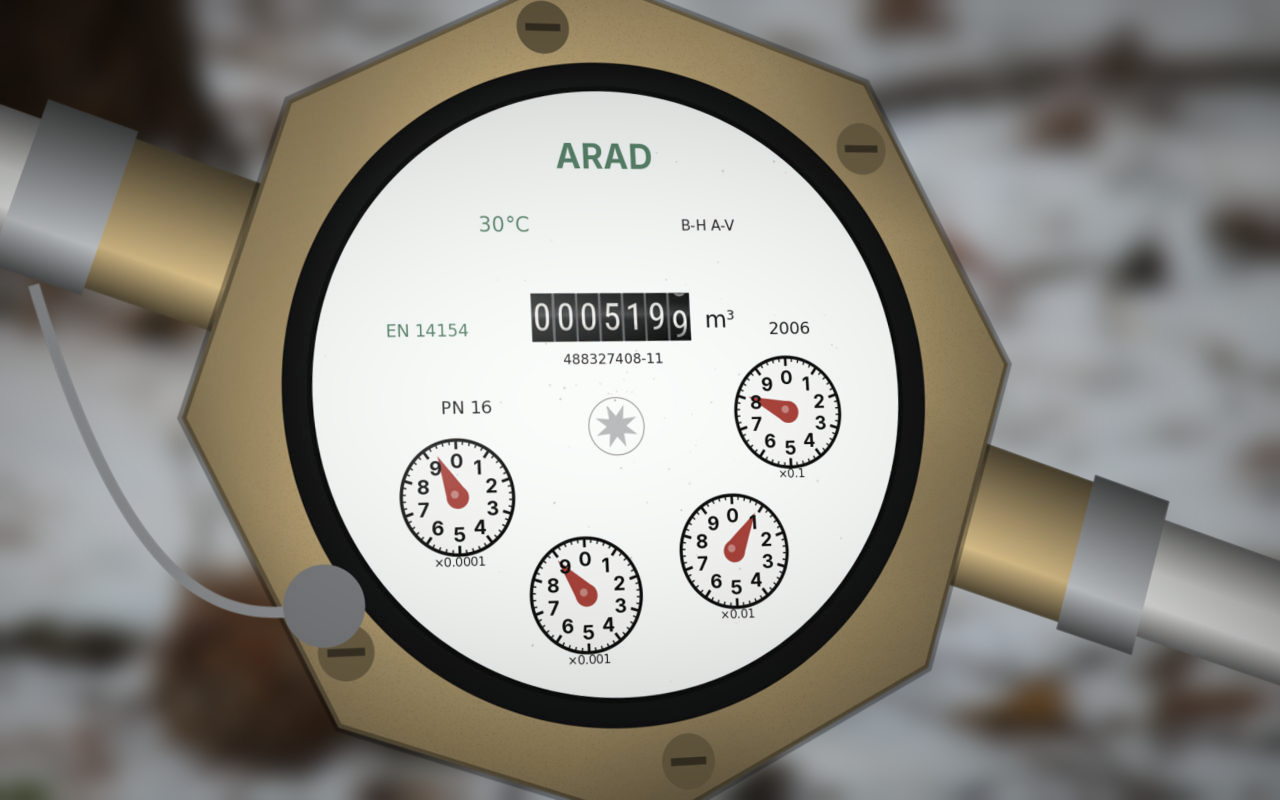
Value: 5198.8089 m³
